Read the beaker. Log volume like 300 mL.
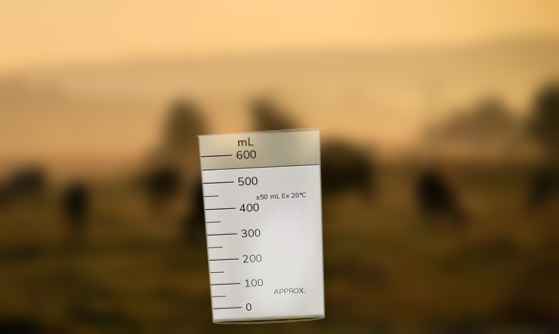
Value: 550 mL
